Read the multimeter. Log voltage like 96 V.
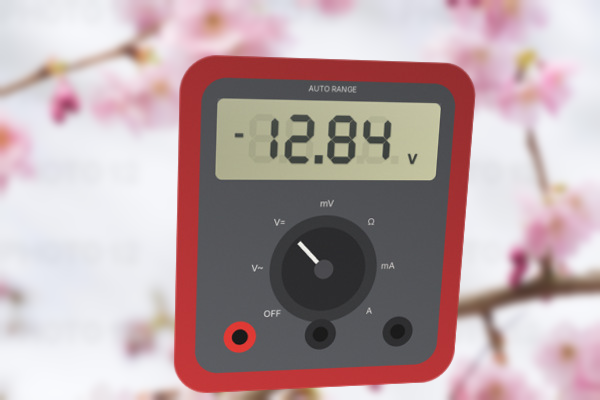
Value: -12.84 V
